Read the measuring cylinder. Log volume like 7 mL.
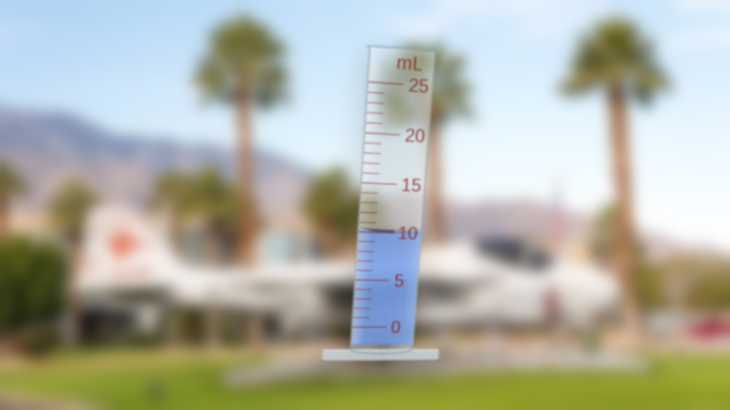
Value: 10 mL
